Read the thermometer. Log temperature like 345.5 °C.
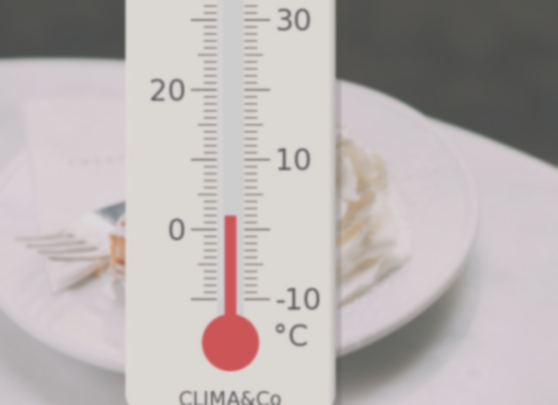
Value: 2 °C
